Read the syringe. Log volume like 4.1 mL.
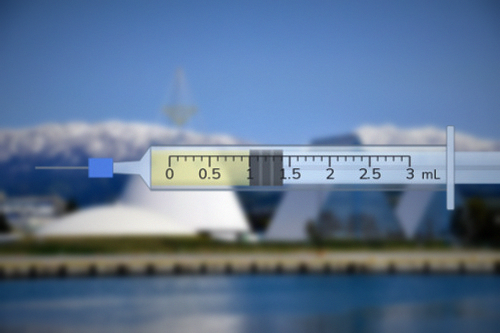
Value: 1 mL
